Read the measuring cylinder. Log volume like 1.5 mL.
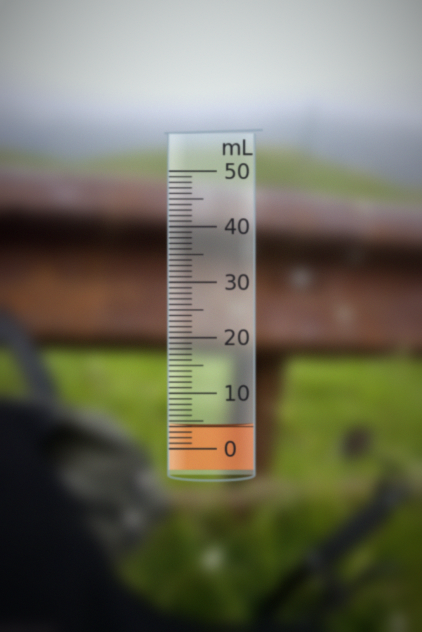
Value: 4 mL
